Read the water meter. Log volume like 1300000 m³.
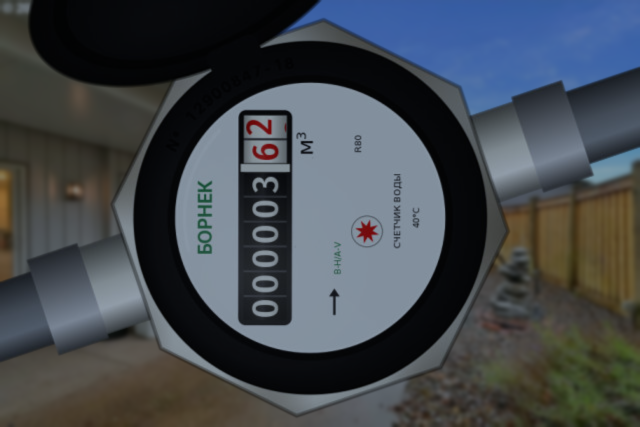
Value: 3.62 m³
